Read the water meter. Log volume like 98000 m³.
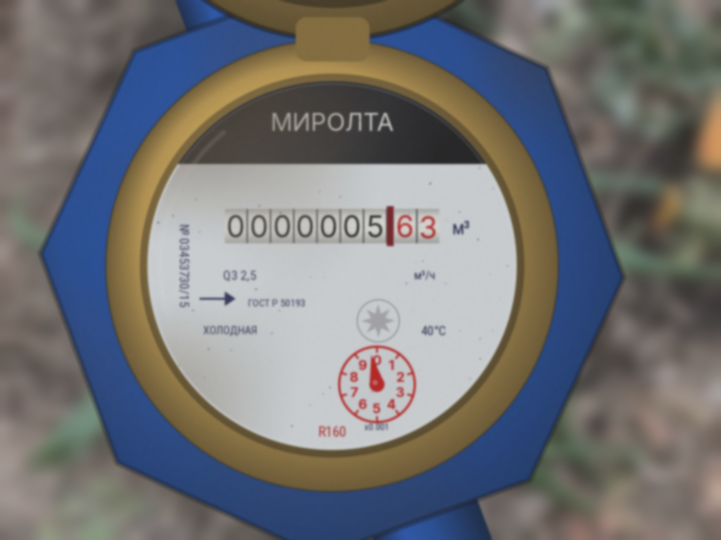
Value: 5.629 m³
